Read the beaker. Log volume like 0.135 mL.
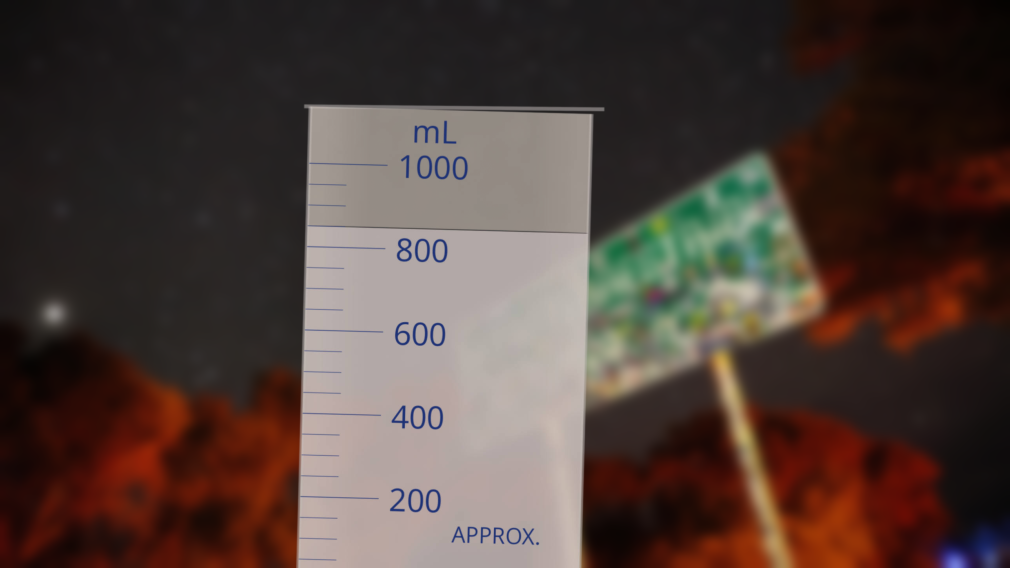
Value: 850 mL
